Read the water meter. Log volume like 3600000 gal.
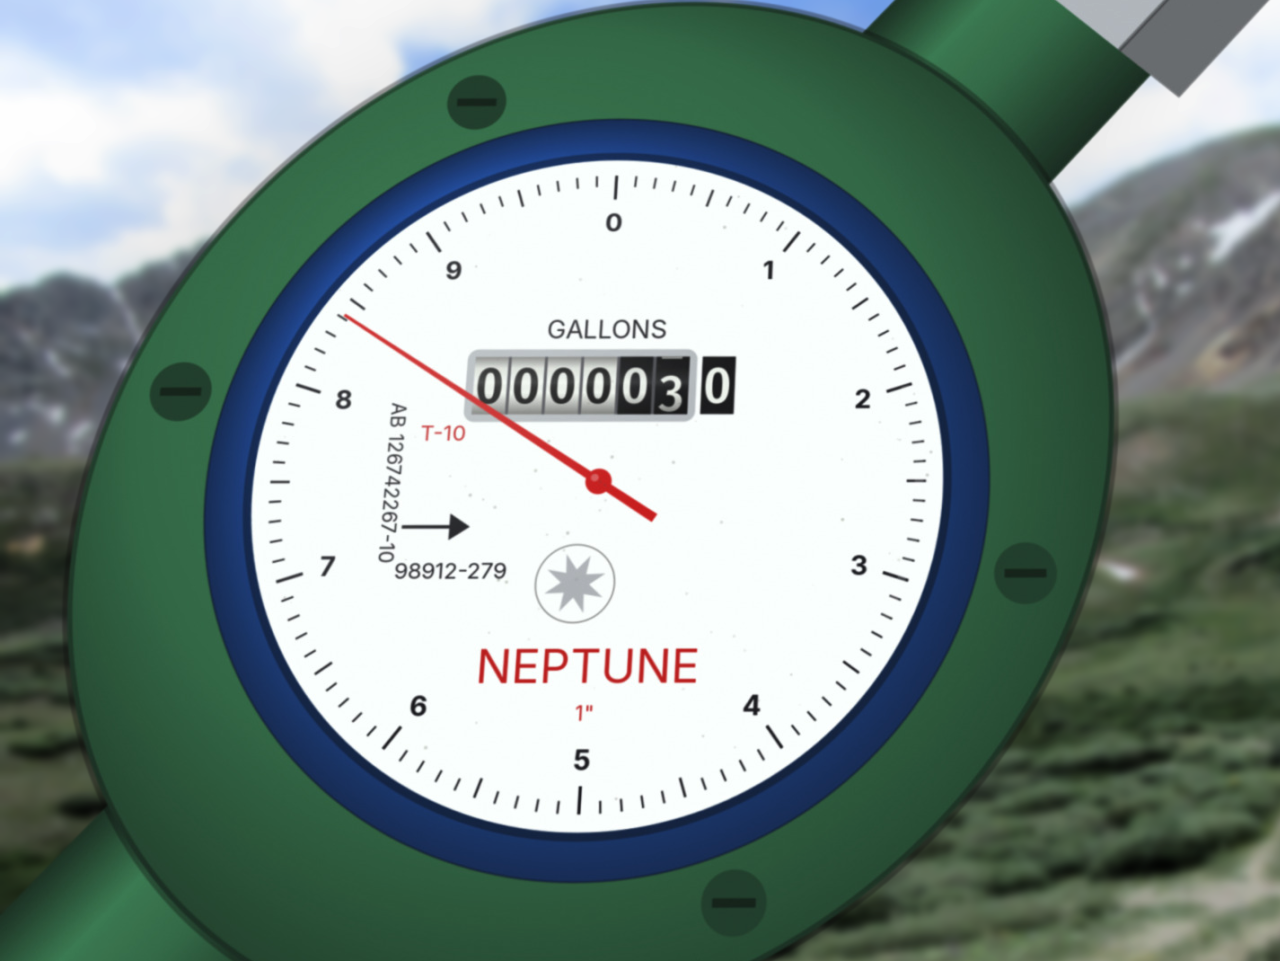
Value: 28.4 gal
